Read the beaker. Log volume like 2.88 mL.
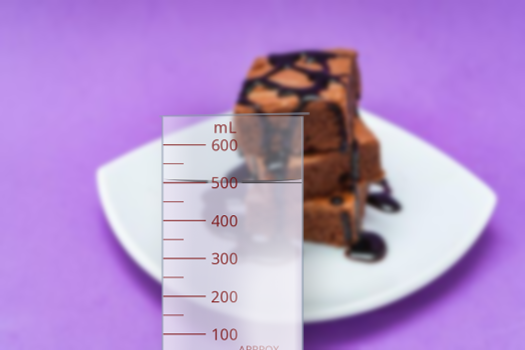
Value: 500 mL
